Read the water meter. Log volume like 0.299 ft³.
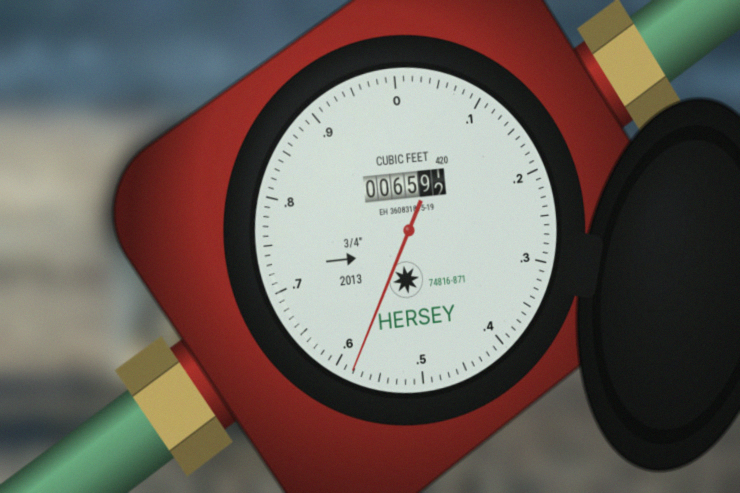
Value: 6591.58 ft³
